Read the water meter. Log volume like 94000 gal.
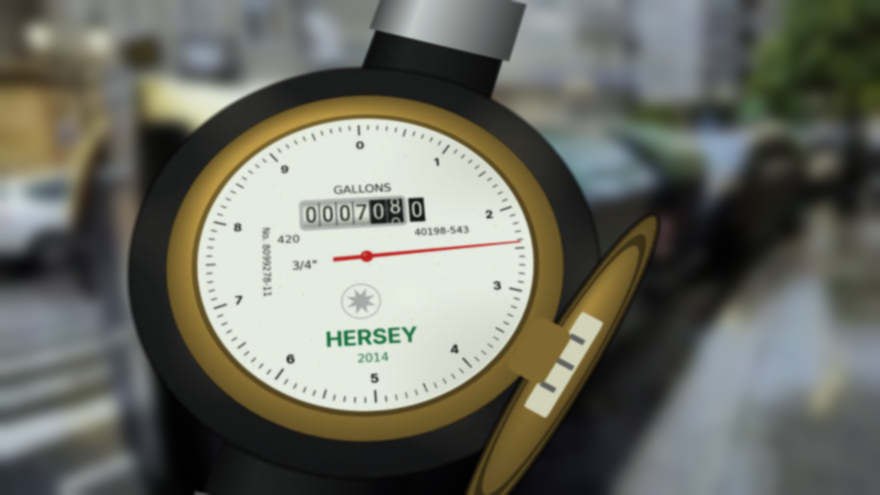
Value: 7082.4 gal
